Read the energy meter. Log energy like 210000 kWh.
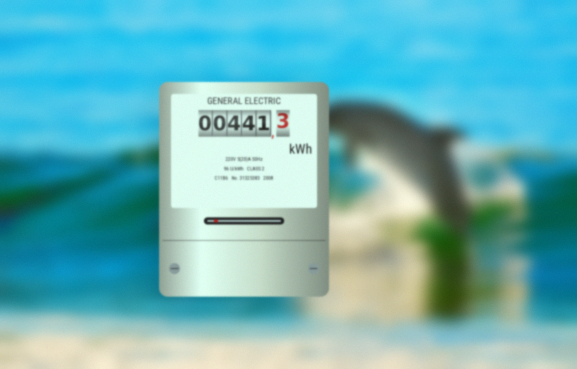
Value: 441.3 kWh
